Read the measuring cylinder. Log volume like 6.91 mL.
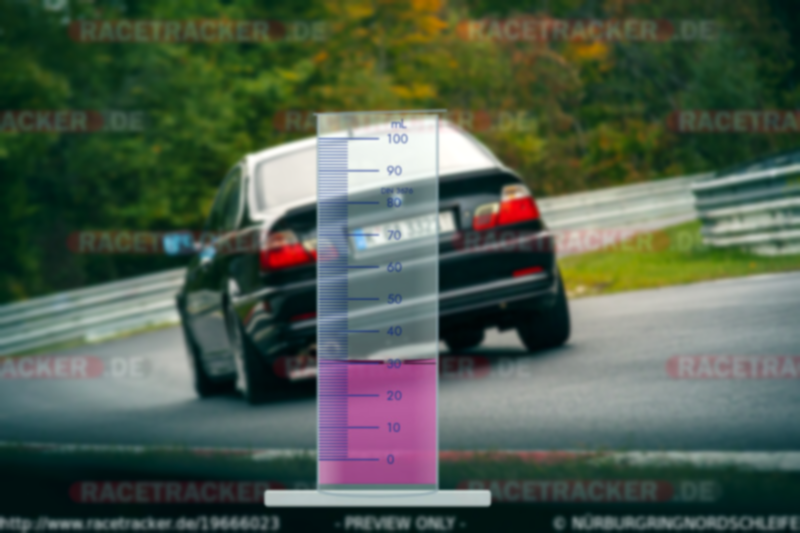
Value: 30 mL
